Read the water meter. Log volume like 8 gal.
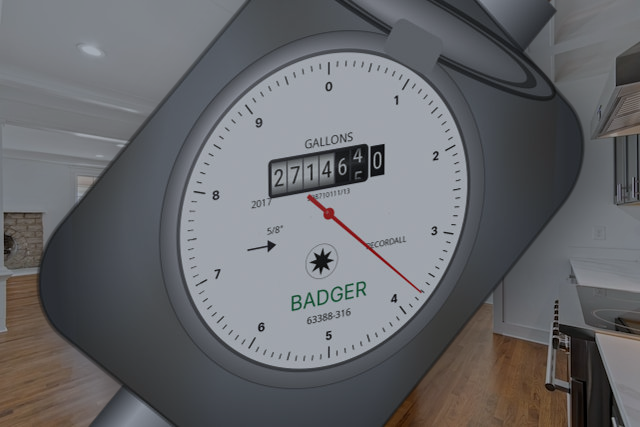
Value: 2714643.7 gal
